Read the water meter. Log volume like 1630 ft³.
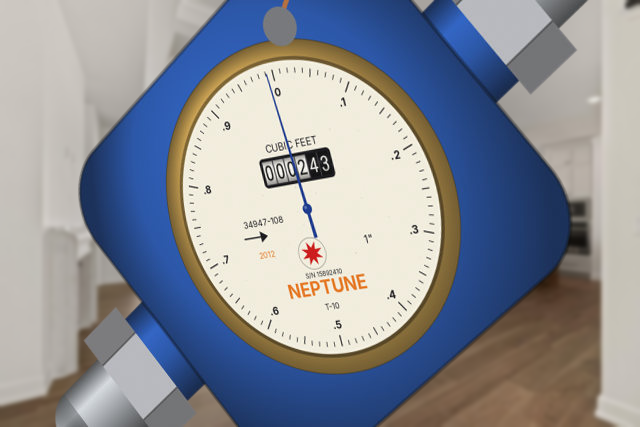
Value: 242.99 ft³
